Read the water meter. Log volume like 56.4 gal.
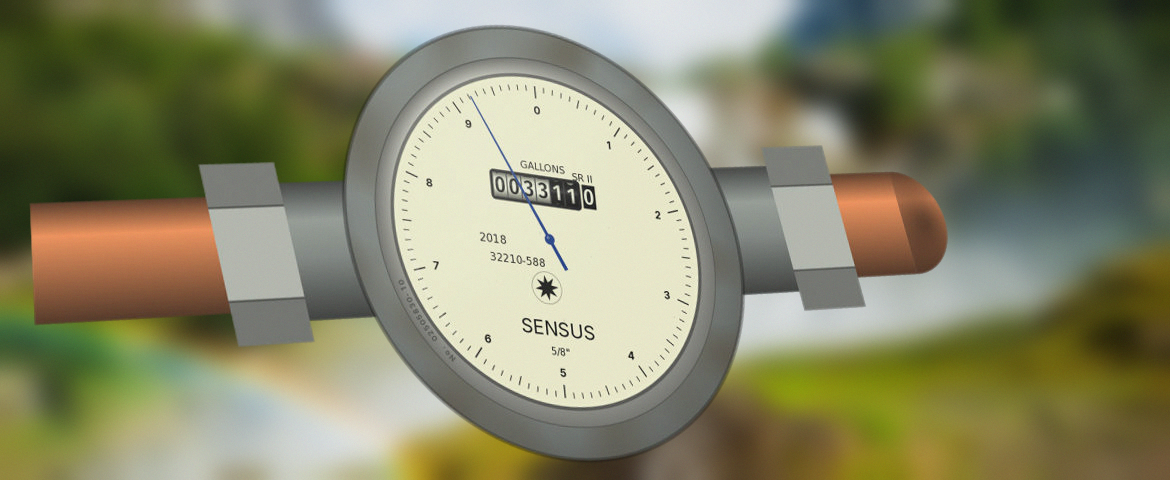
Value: 33109.2 gal
